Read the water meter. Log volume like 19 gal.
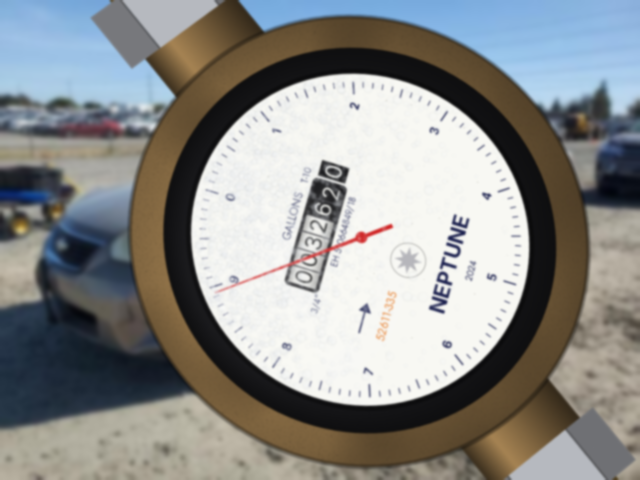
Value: 32618.9 gal
